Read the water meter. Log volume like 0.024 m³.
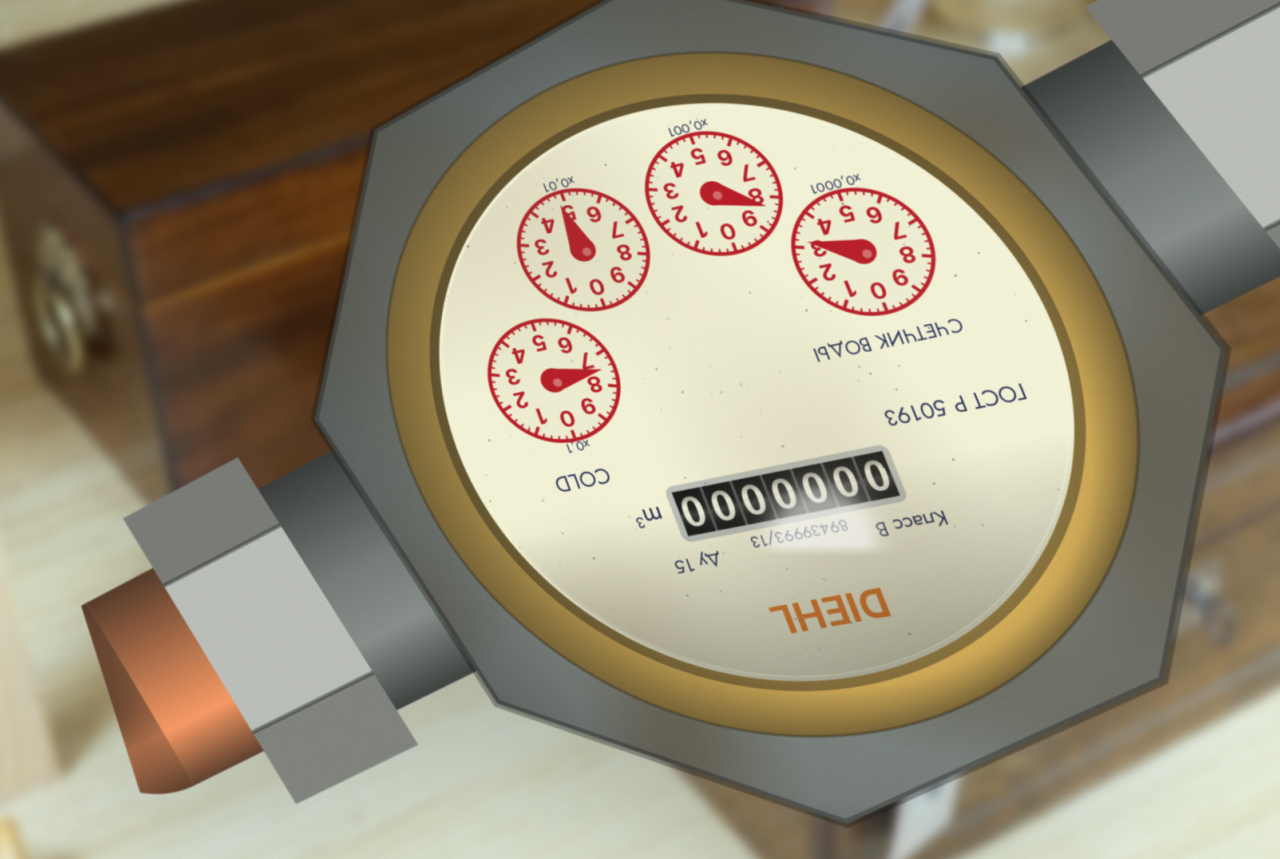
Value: 0.7483 m³
